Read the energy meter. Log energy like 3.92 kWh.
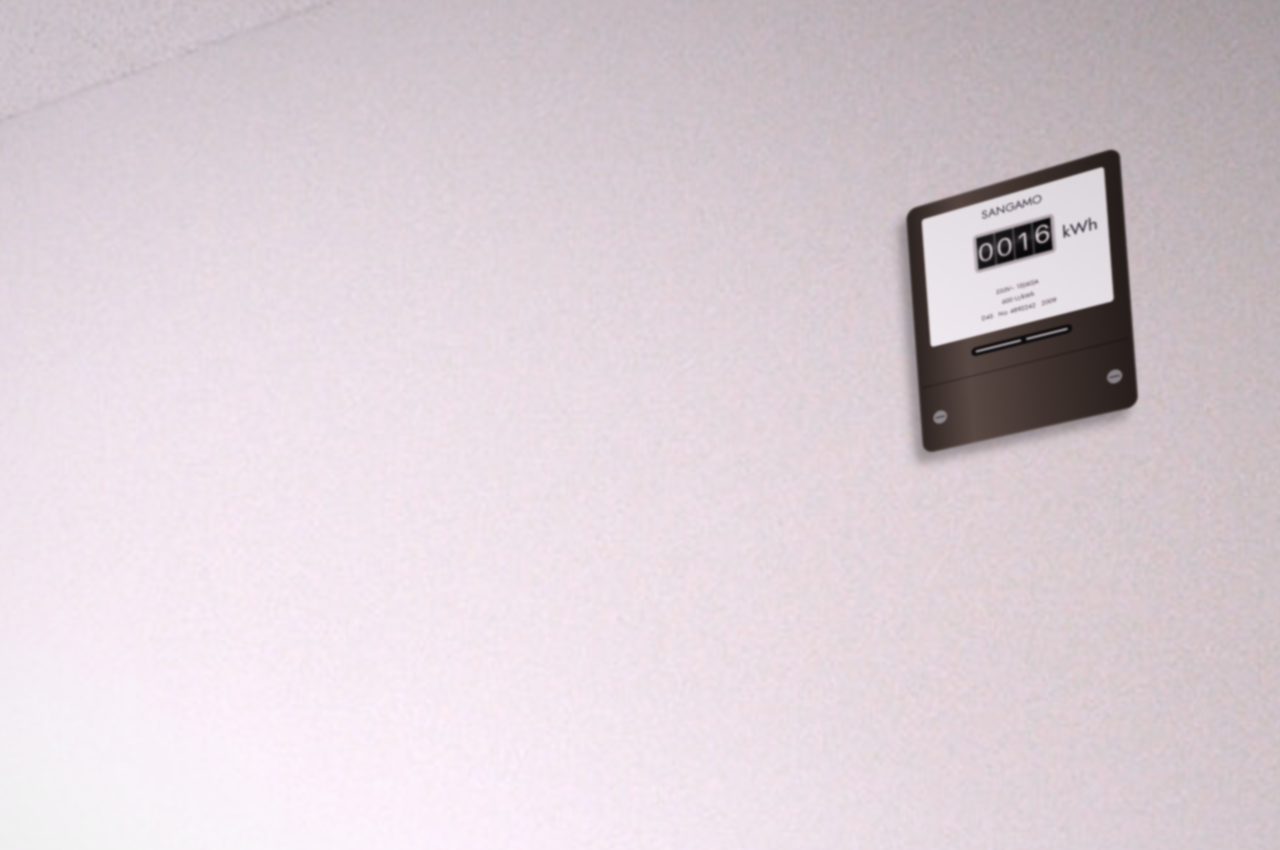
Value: 16 kWh
